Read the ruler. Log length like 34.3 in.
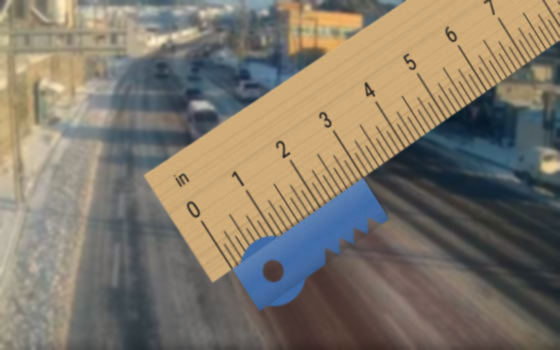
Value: 3 in
